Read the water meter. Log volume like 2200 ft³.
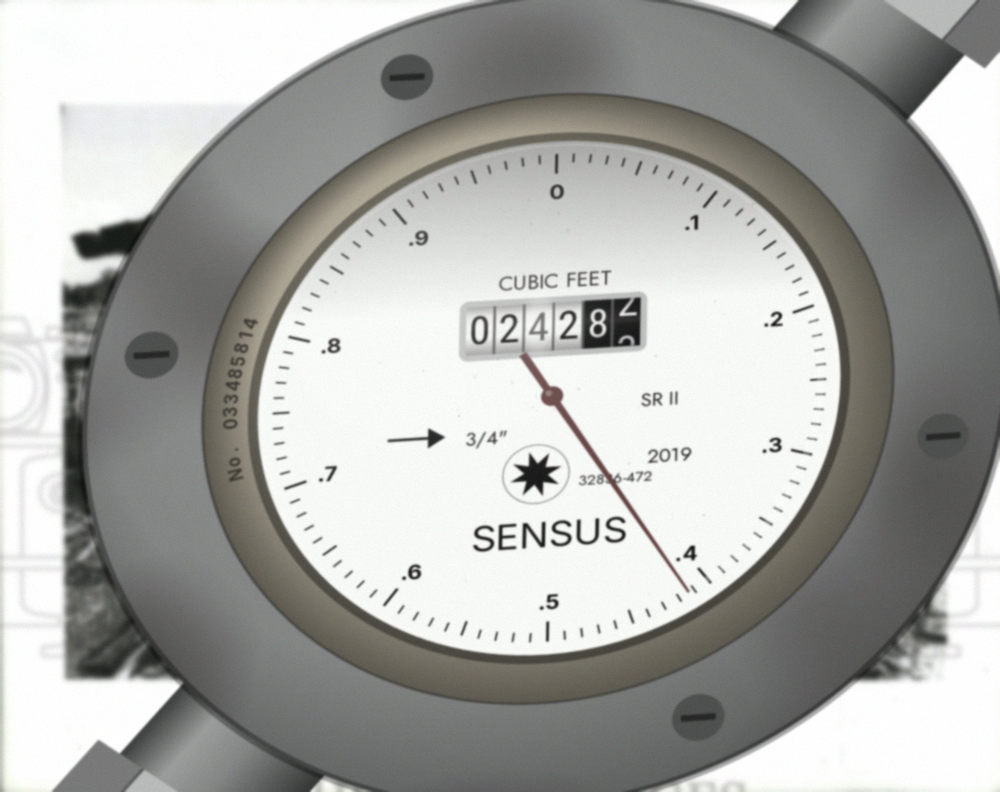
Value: 24282.41 ft³
